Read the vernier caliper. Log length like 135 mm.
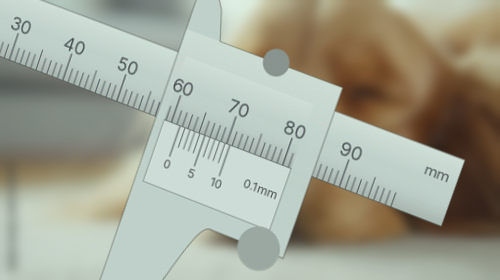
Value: 61.6 mm
